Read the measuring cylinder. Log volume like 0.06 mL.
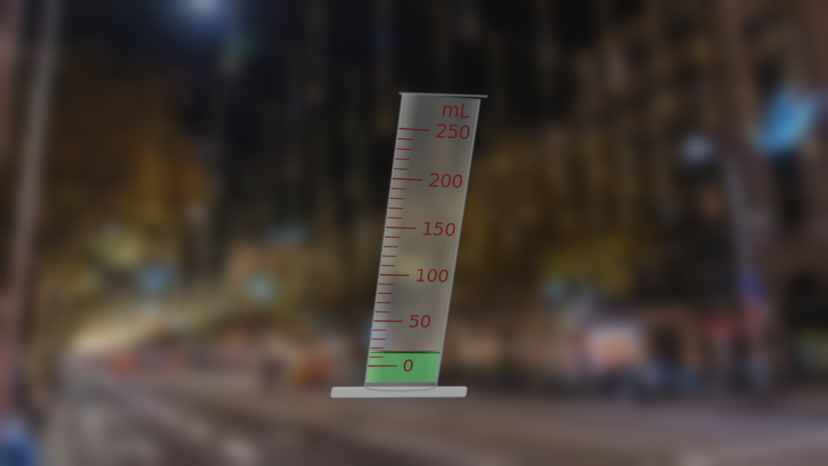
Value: 15 mL
